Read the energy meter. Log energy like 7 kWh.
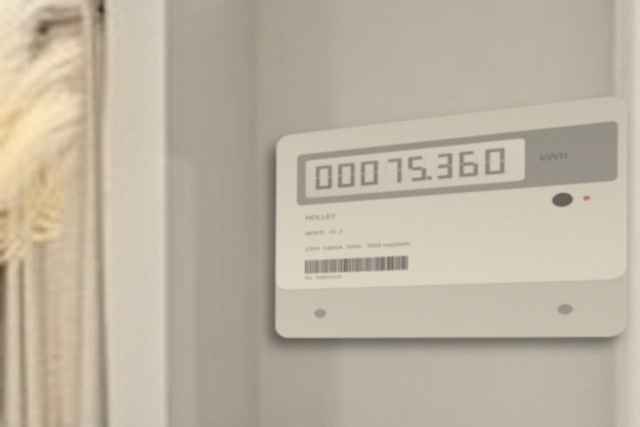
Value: 75.360 kWh
